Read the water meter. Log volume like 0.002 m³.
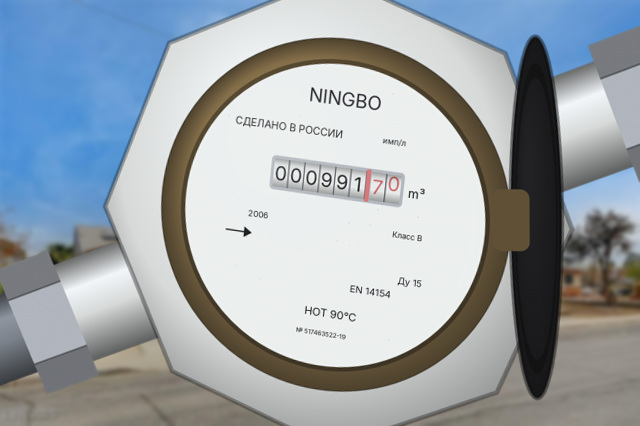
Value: 991.70 m³
